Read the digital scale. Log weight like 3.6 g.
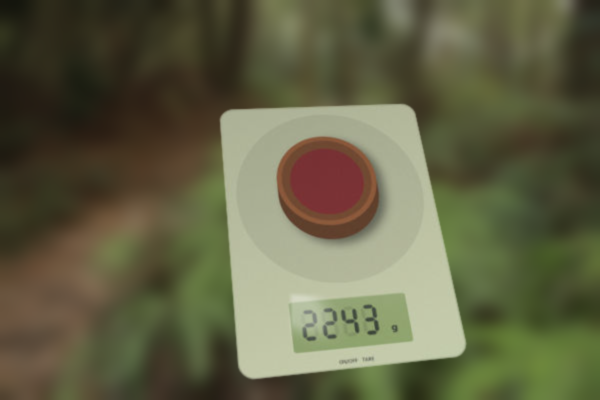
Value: 2243 g
